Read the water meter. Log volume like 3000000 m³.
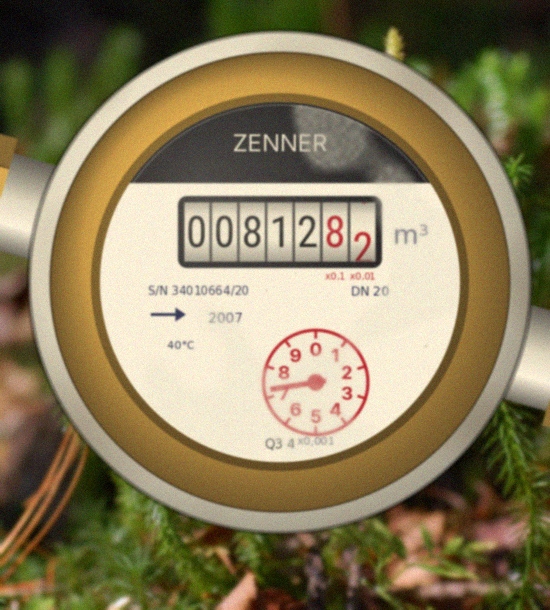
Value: 812.817 m³
